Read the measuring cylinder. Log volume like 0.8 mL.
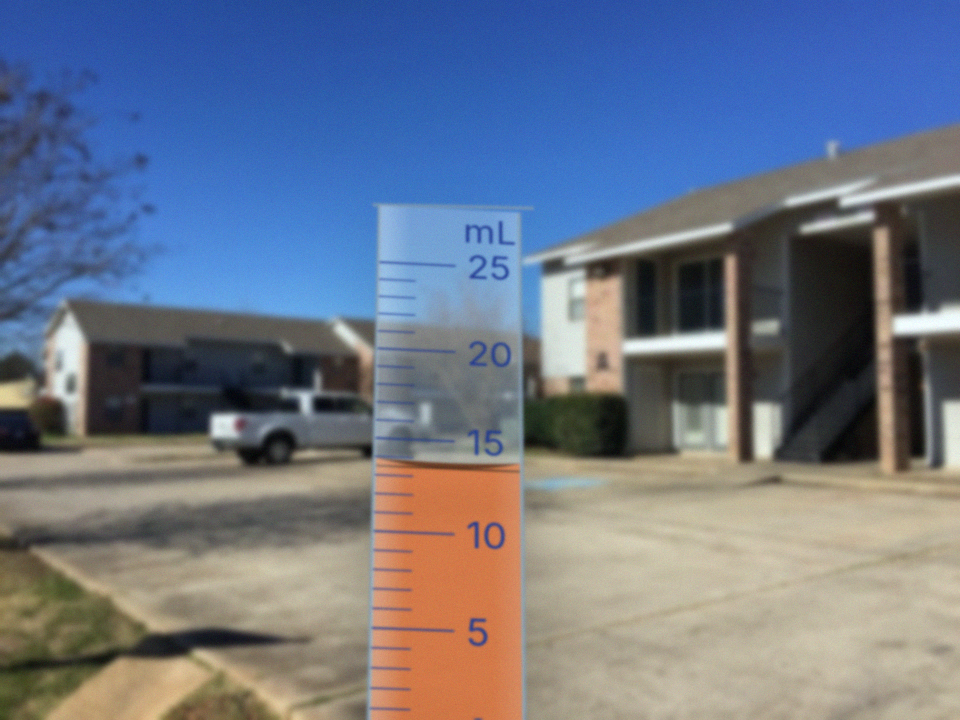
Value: 13.5 mL
